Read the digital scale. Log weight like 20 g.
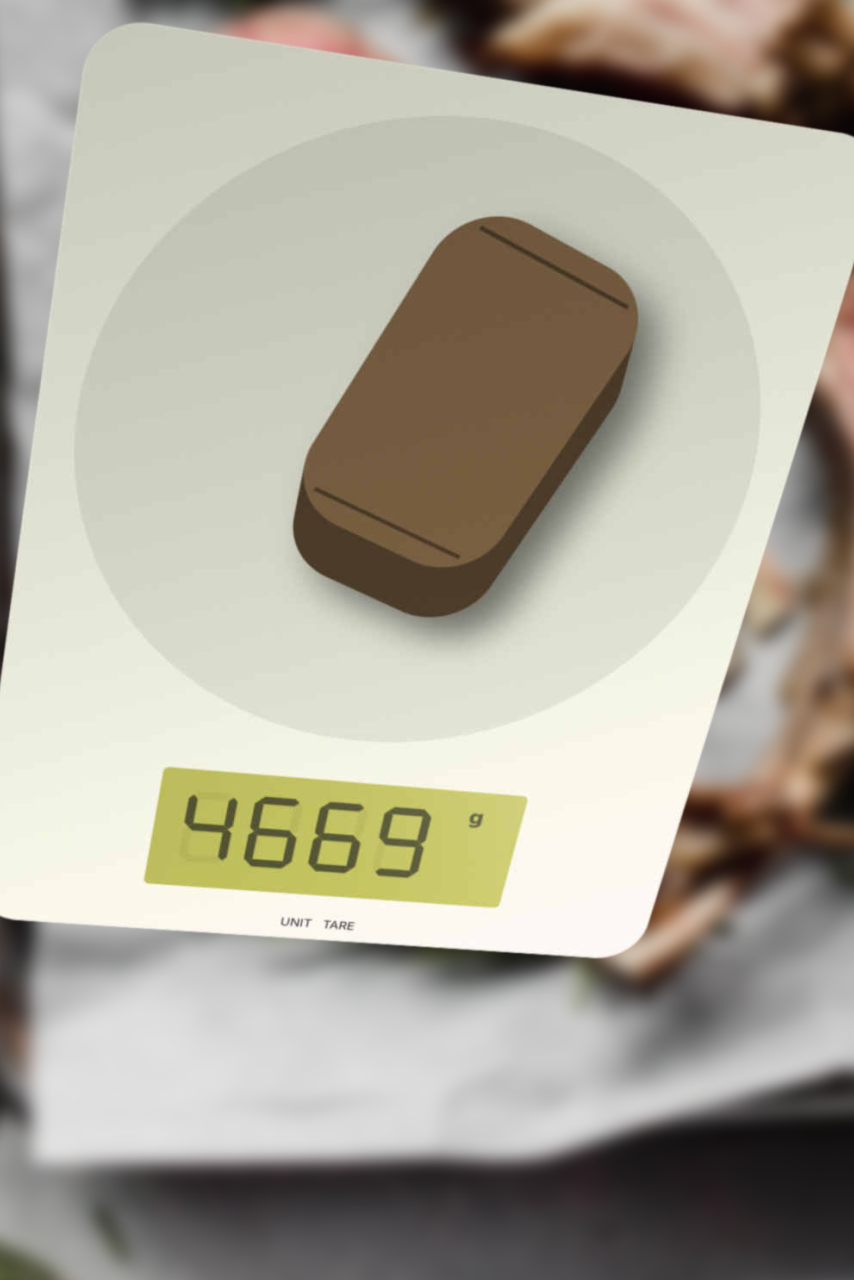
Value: 4669 g
